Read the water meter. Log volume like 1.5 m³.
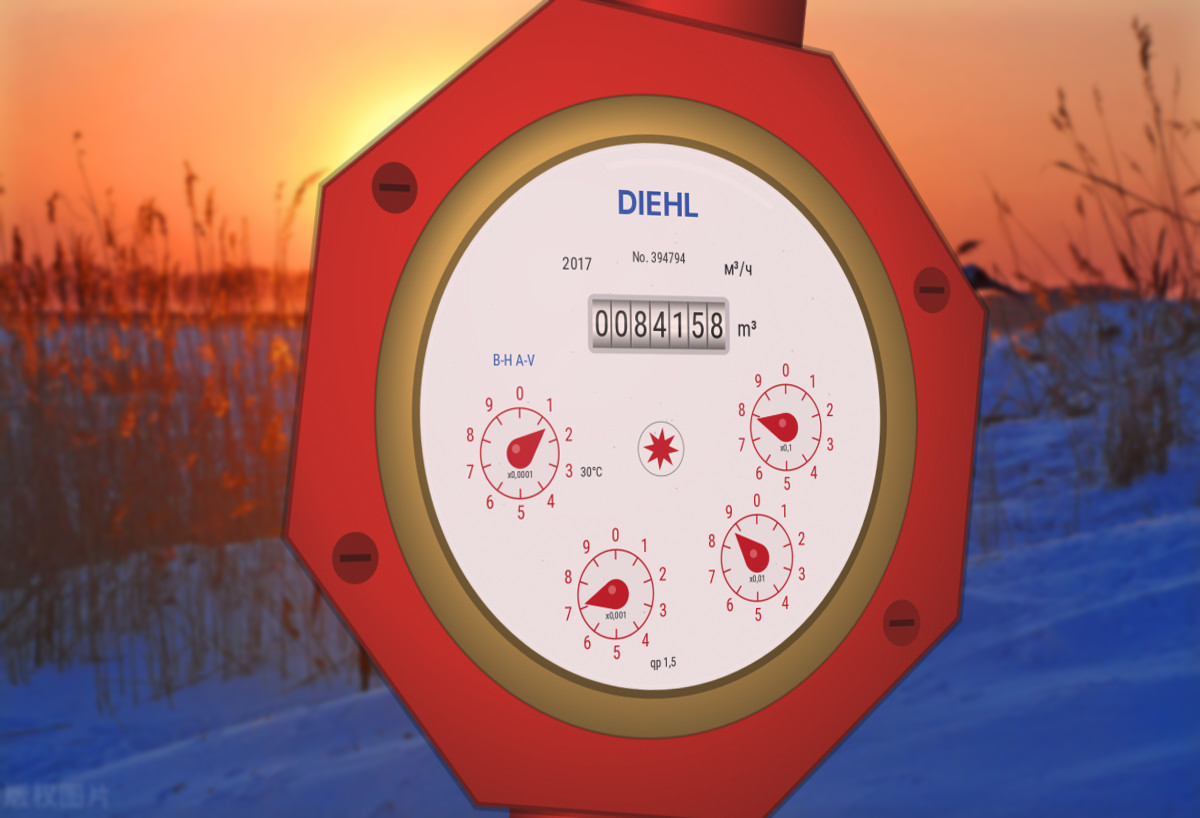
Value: 84158.7871 m³
